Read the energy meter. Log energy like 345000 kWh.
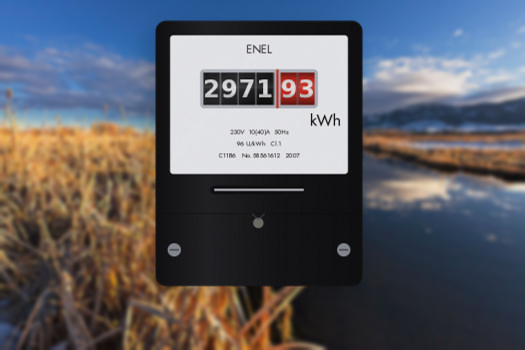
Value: 2971.93 kWh
